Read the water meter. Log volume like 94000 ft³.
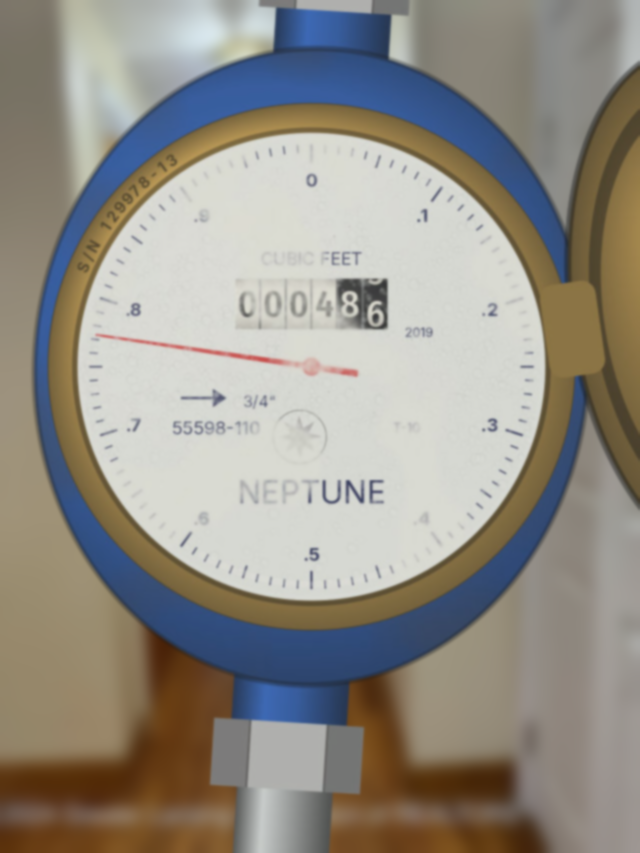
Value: 485.77 ft³
